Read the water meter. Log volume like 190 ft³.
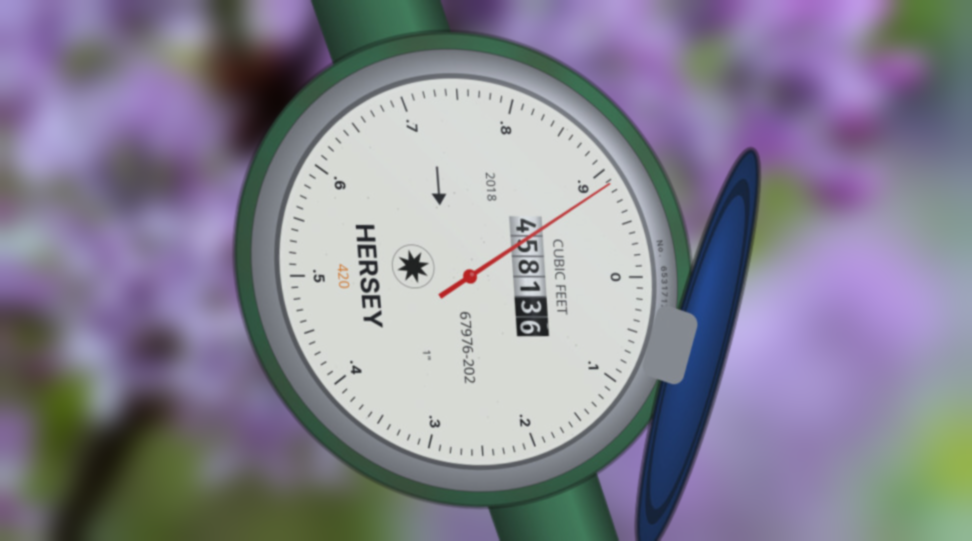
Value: 458135.91 ft³
